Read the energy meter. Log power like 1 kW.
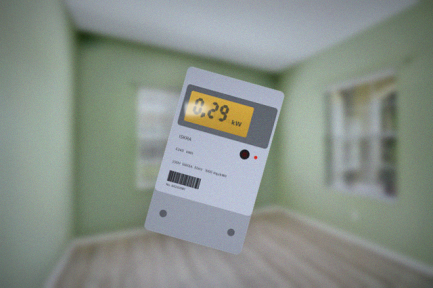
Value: 0.29 kW
